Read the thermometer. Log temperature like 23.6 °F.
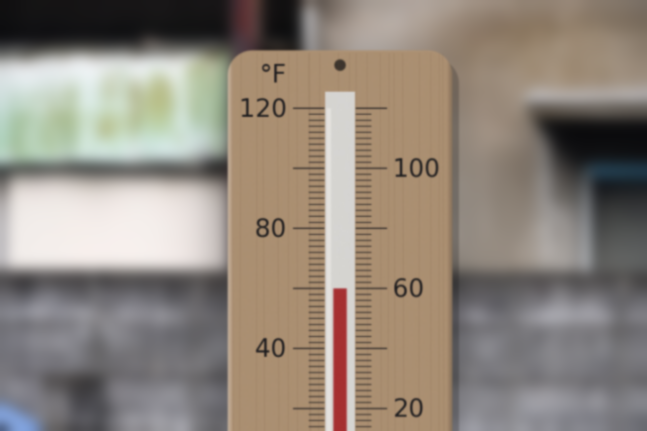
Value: 60 °F
